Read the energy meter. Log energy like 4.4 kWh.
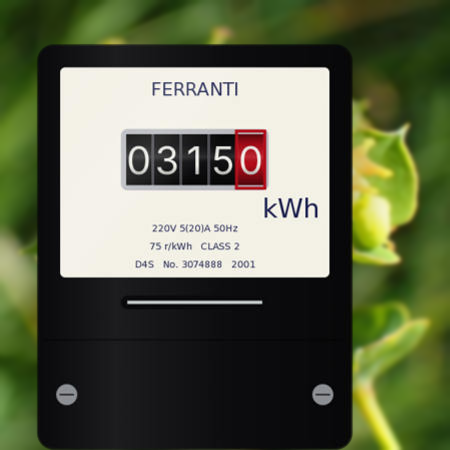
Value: 315.0 kWh
